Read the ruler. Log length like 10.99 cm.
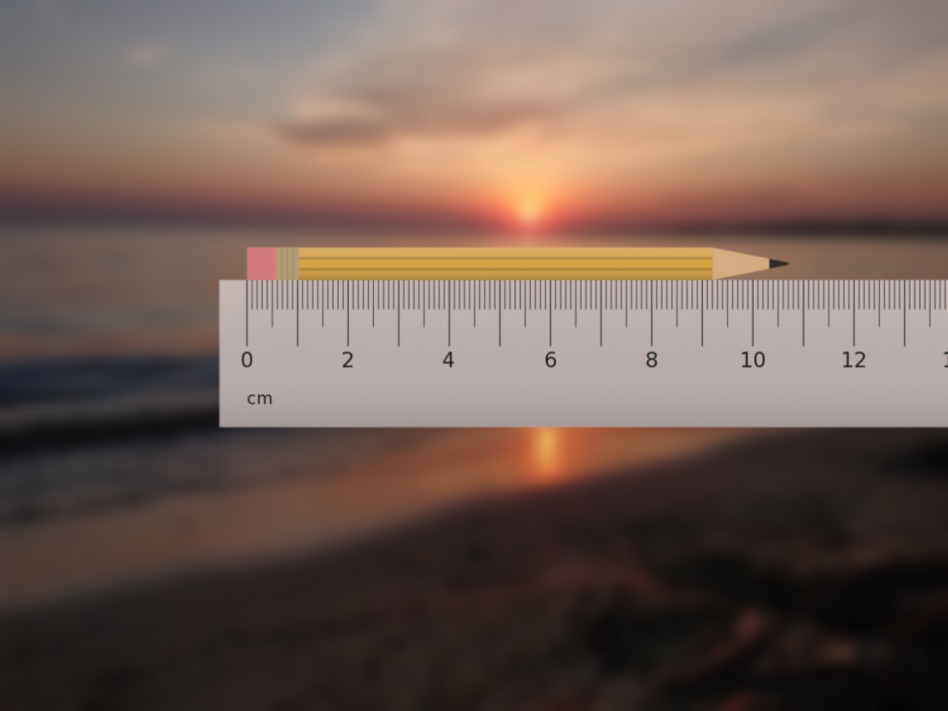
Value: 10.7 cm
